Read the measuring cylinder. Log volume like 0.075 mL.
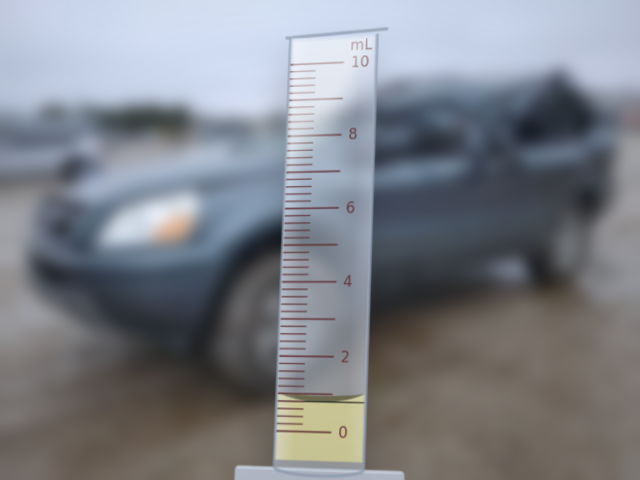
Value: 0.8 mL
